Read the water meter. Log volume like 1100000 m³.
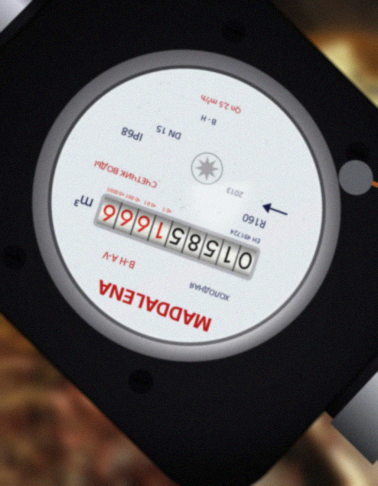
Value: 1585.1666 m³
